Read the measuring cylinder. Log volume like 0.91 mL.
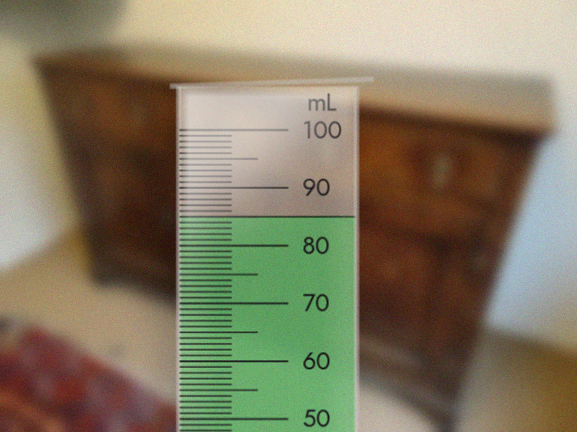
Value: 85 mL
